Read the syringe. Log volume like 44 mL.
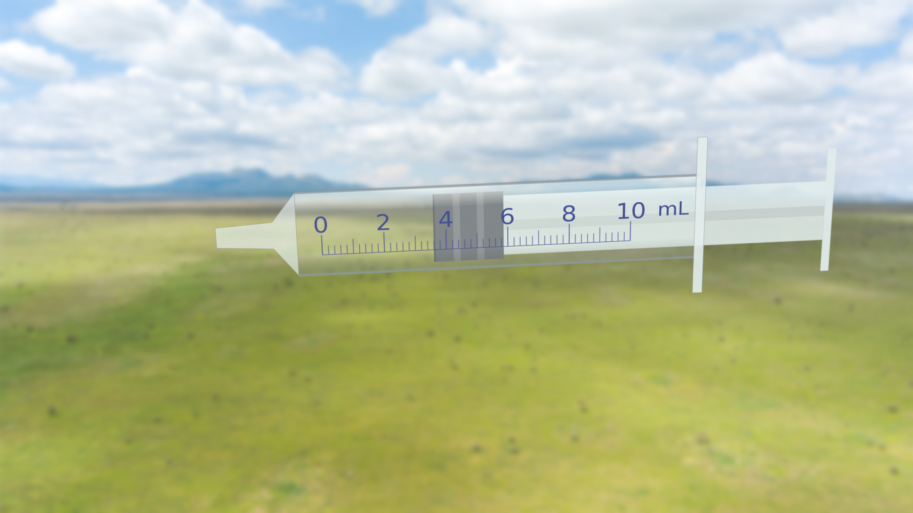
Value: 3.6 mL
